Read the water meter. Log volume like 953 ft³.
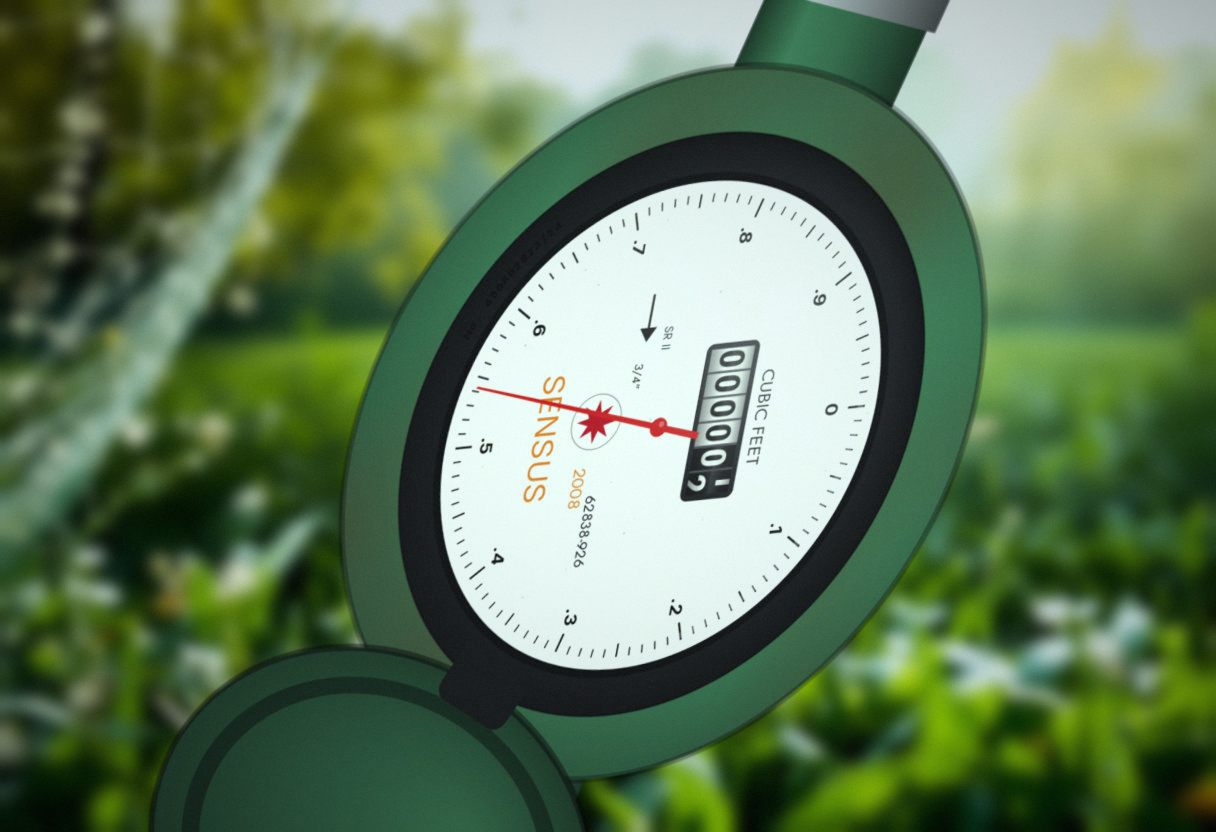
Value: 1.54 ft³
